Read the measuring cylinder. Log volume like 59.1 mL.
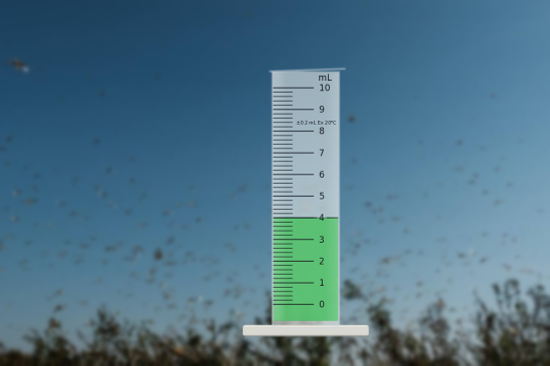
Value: 4 mL
